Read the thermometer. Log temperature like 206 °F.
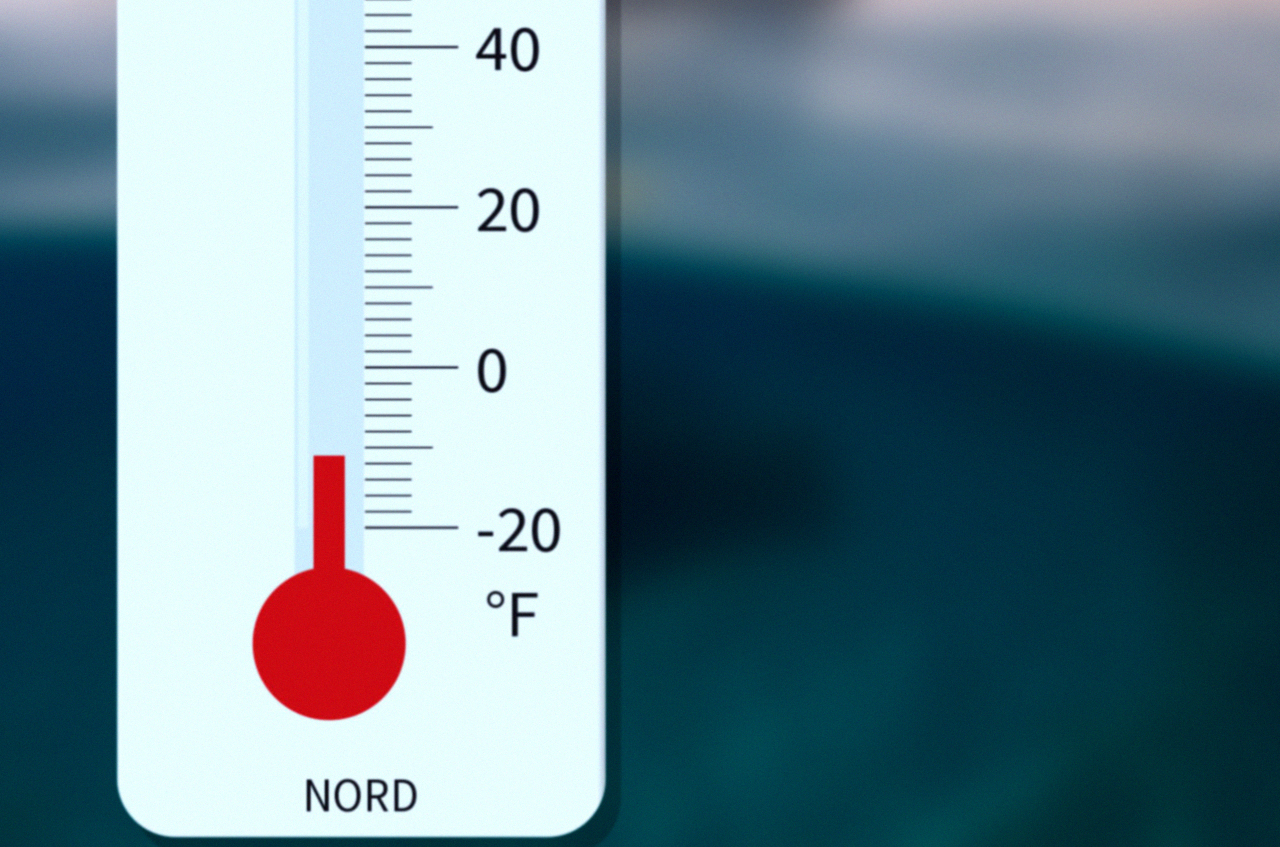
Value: -11 °F
